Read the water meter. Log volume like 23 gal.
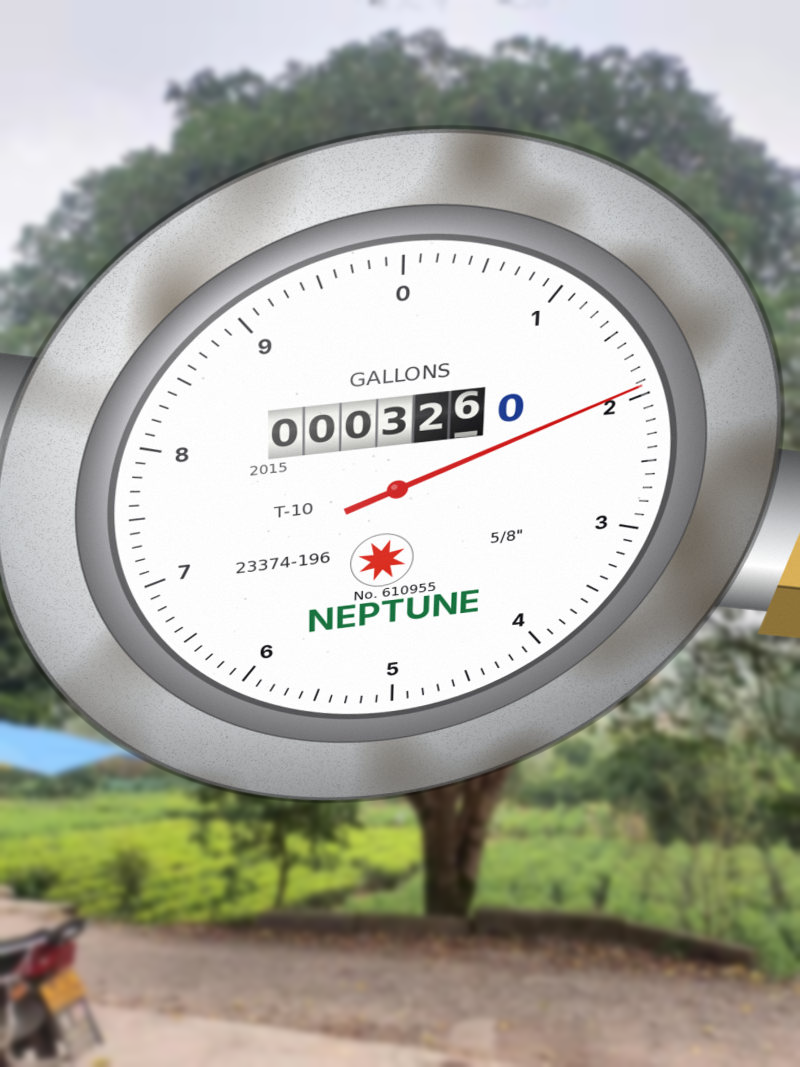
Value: 3261.9 gal
